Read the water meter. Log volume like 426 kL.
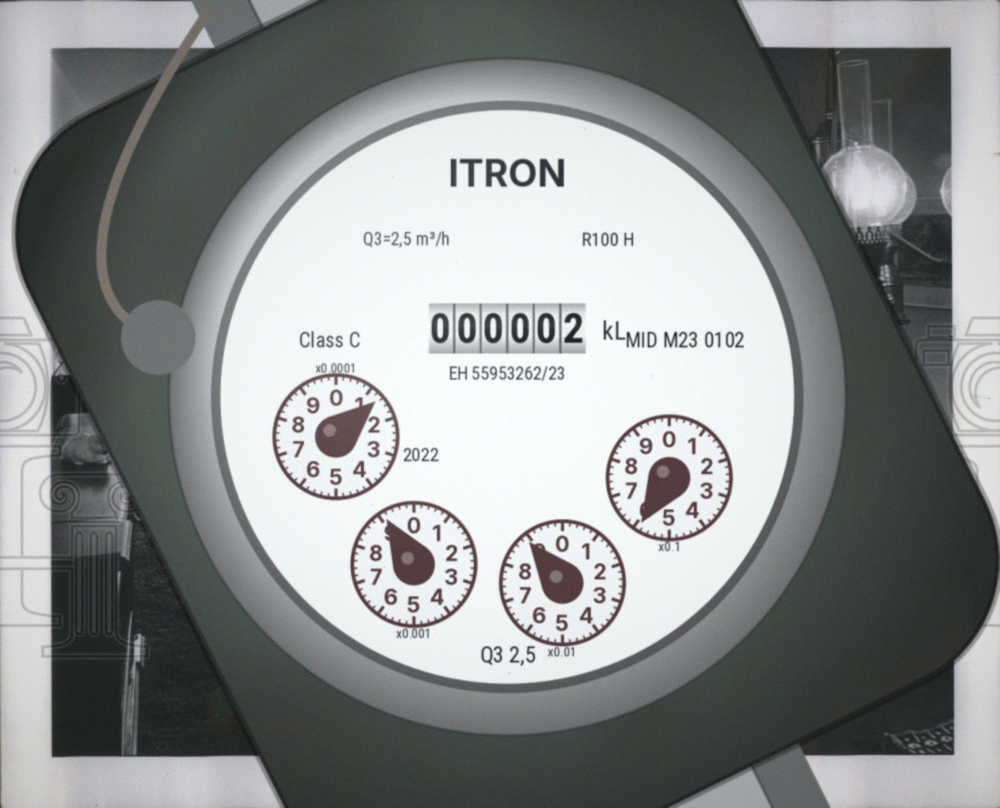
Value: 2.5891 kL
